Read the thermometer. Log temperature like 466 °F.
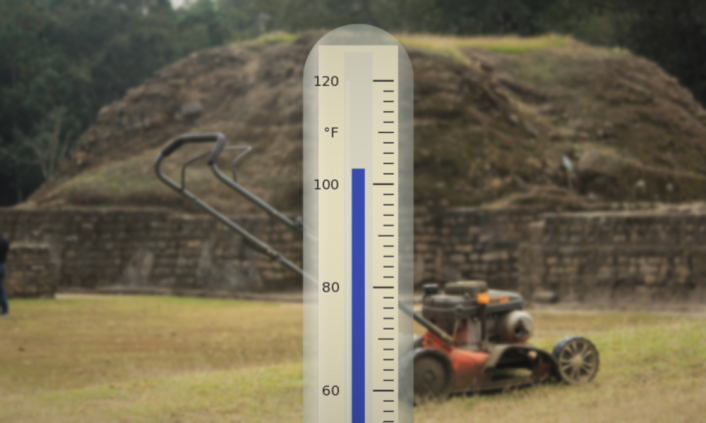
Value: 103 °F
